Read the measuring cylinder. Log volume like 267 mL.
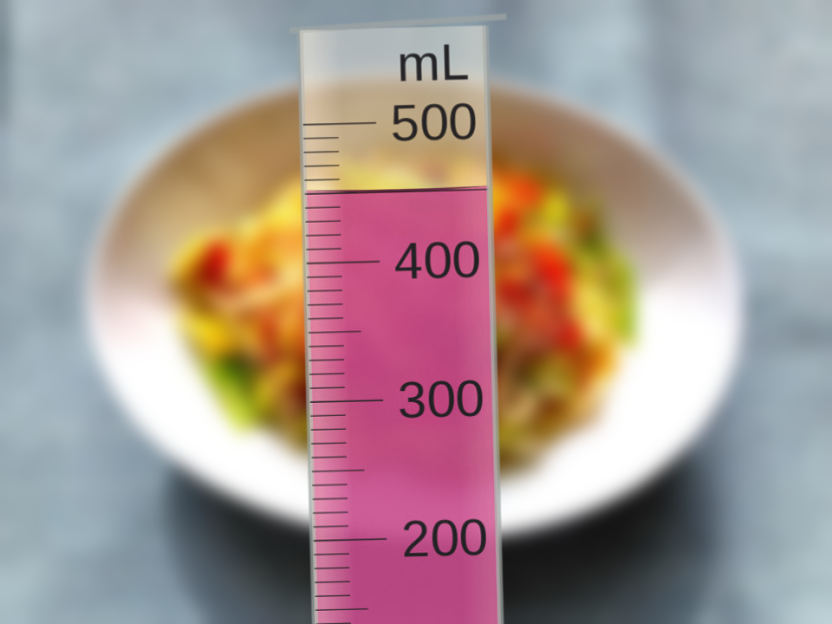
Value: 450 mL
